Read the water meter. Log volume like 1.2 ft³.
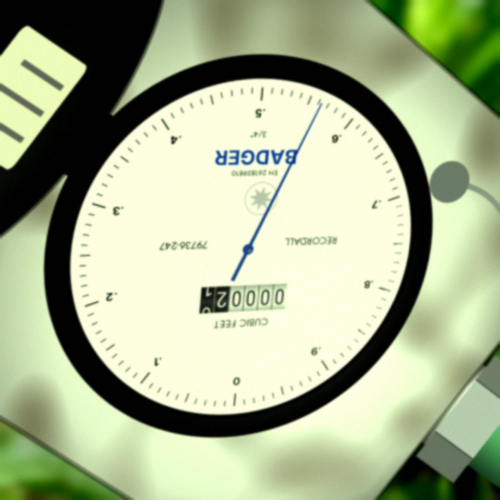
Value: 20.56 ft³
